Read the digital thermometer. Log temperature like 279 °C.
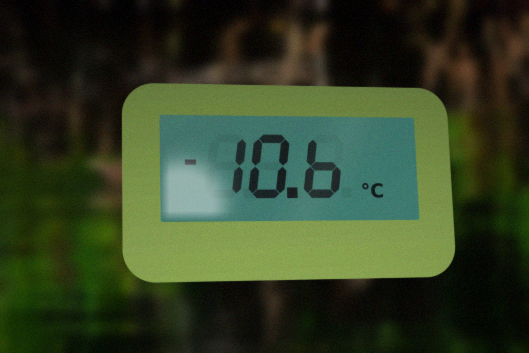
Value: -10.6 °C
